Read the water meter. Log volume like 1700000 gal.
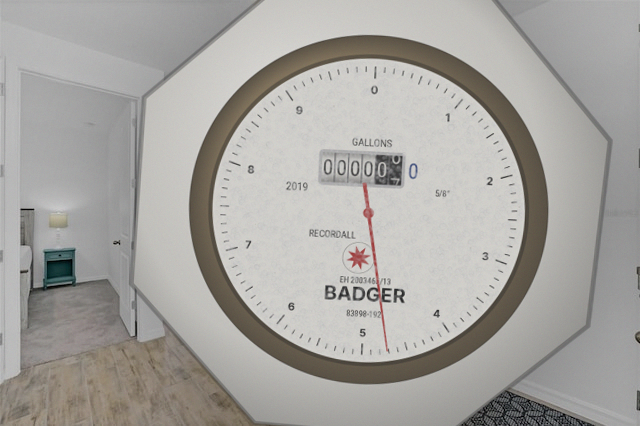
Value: 64.7 gal
